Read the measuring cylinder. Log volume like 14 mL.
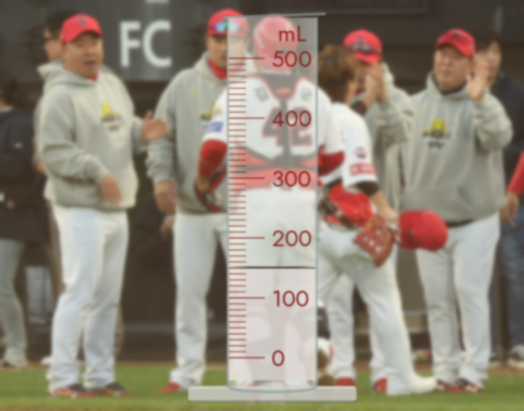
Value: 150 mL
